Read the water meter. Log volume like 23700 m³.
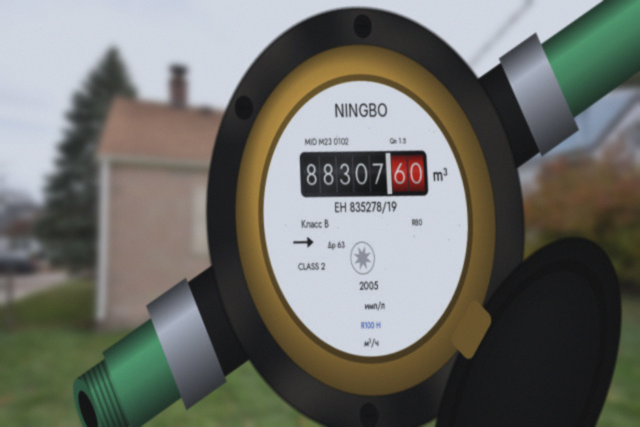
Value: 88307.60 m³
